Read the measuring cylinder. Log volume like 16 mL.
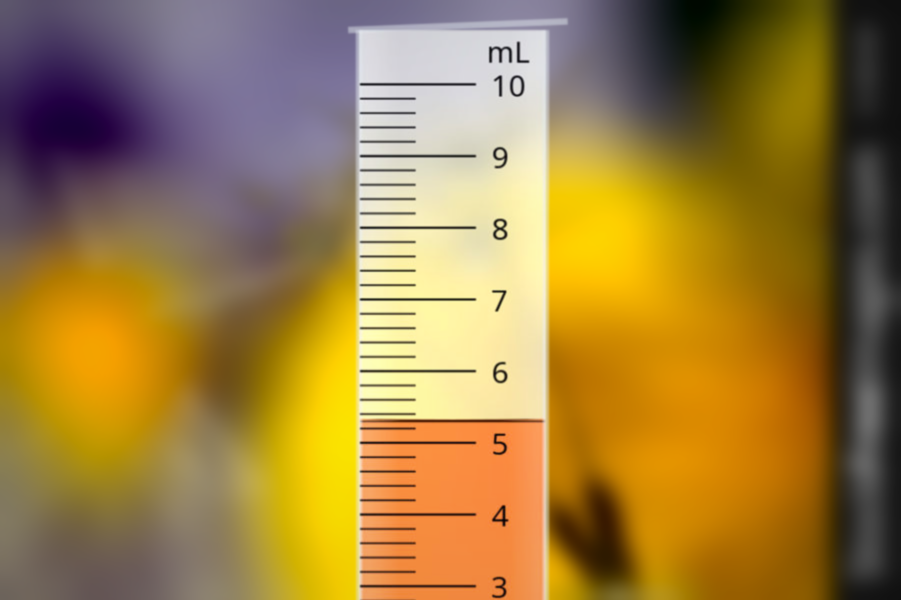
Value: 5.3 mL
